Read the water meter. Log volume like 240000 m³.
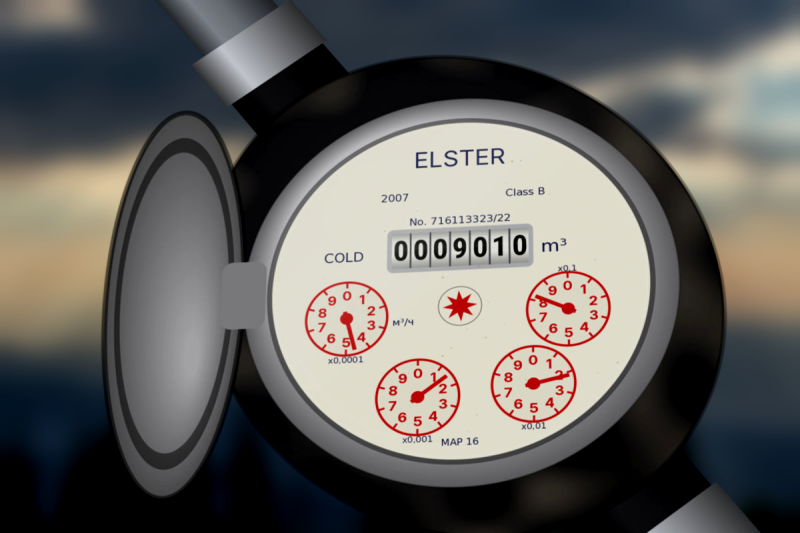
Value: 9010.8214 m³
